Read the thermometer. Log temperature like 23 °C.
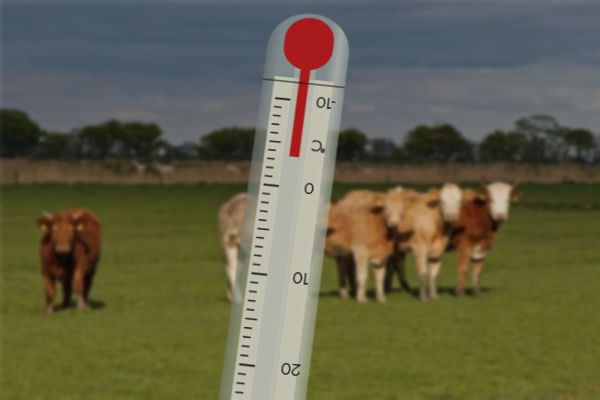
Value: -3.5 °C
